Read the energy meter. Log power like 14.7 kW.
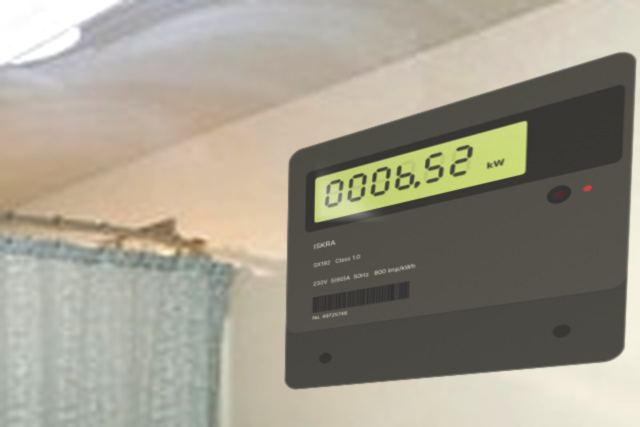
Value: 6.52 kW
